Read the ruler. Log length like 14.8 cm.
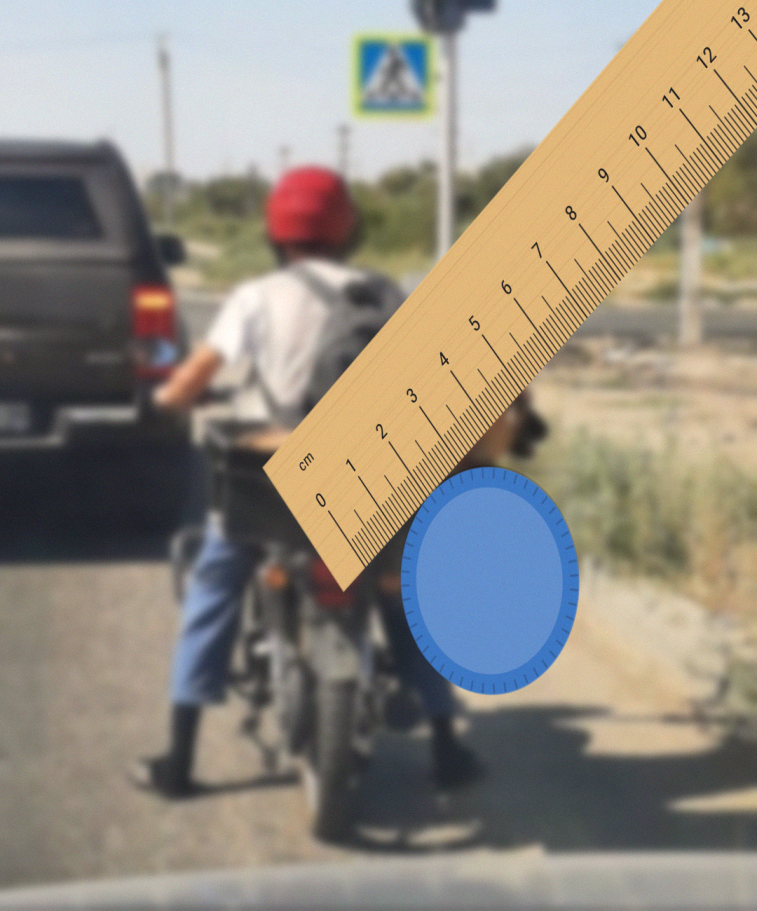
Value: 4.2 cm
